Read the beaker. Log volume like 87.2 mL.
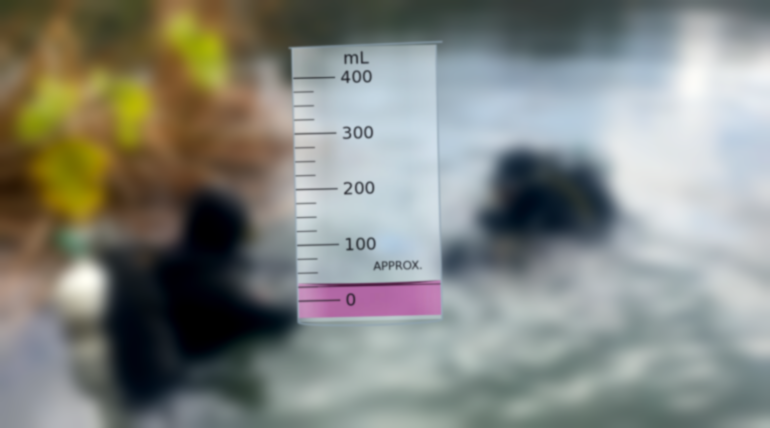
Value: 25 mL
